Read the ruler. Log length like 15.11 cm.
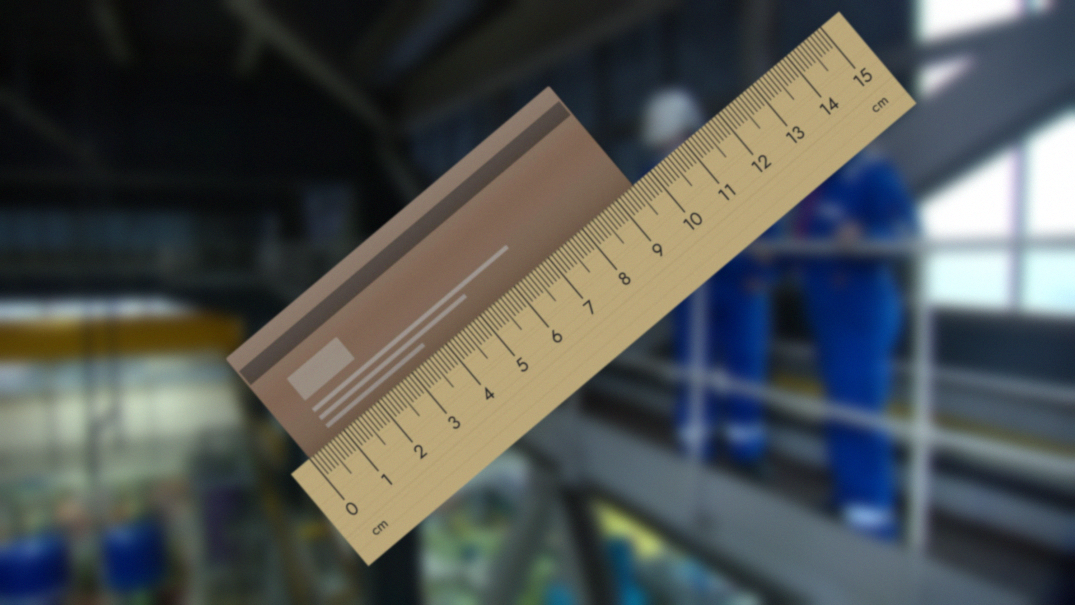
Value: 9.5 cm
